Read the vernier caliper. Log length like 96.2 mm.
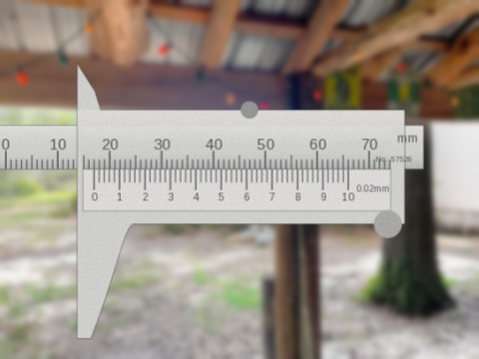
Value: 17.0 mm
